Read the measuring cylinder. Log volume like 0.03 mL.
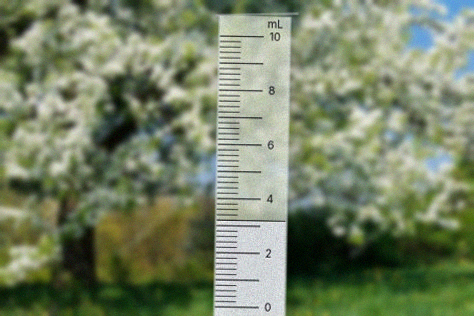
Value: 3.2 mL
